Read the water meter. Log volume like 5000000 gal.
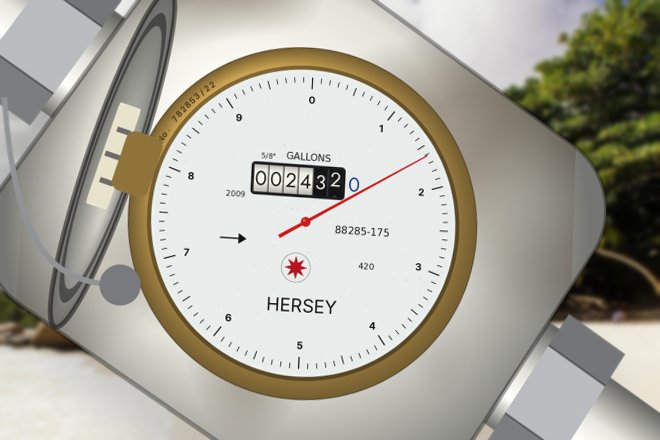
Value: 24321.6 gal
